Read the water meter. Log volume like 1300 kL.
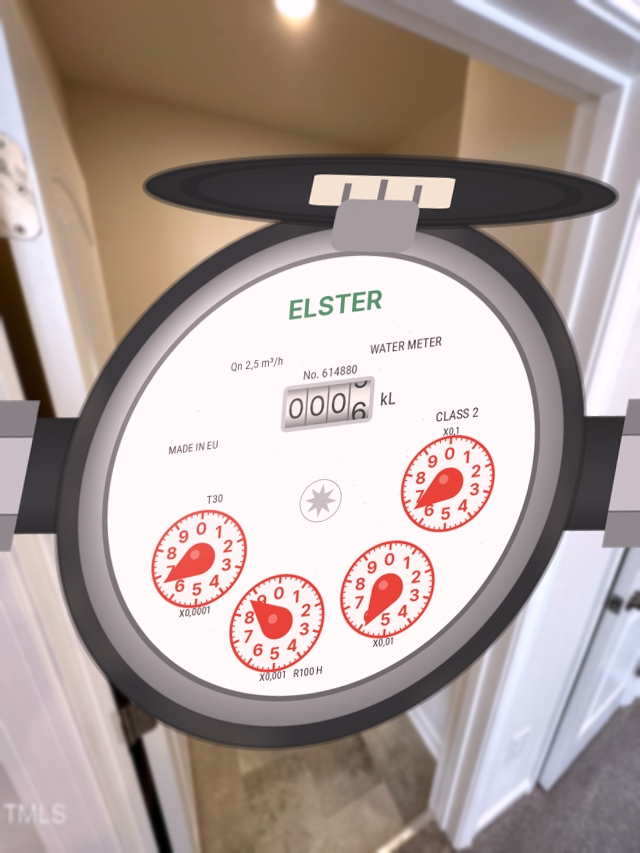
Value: 5.6586 kL
